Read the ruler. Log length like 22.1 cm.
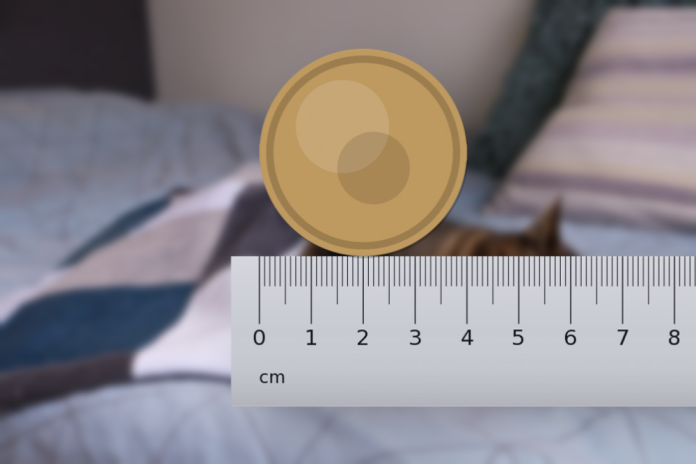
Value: 4 cm
